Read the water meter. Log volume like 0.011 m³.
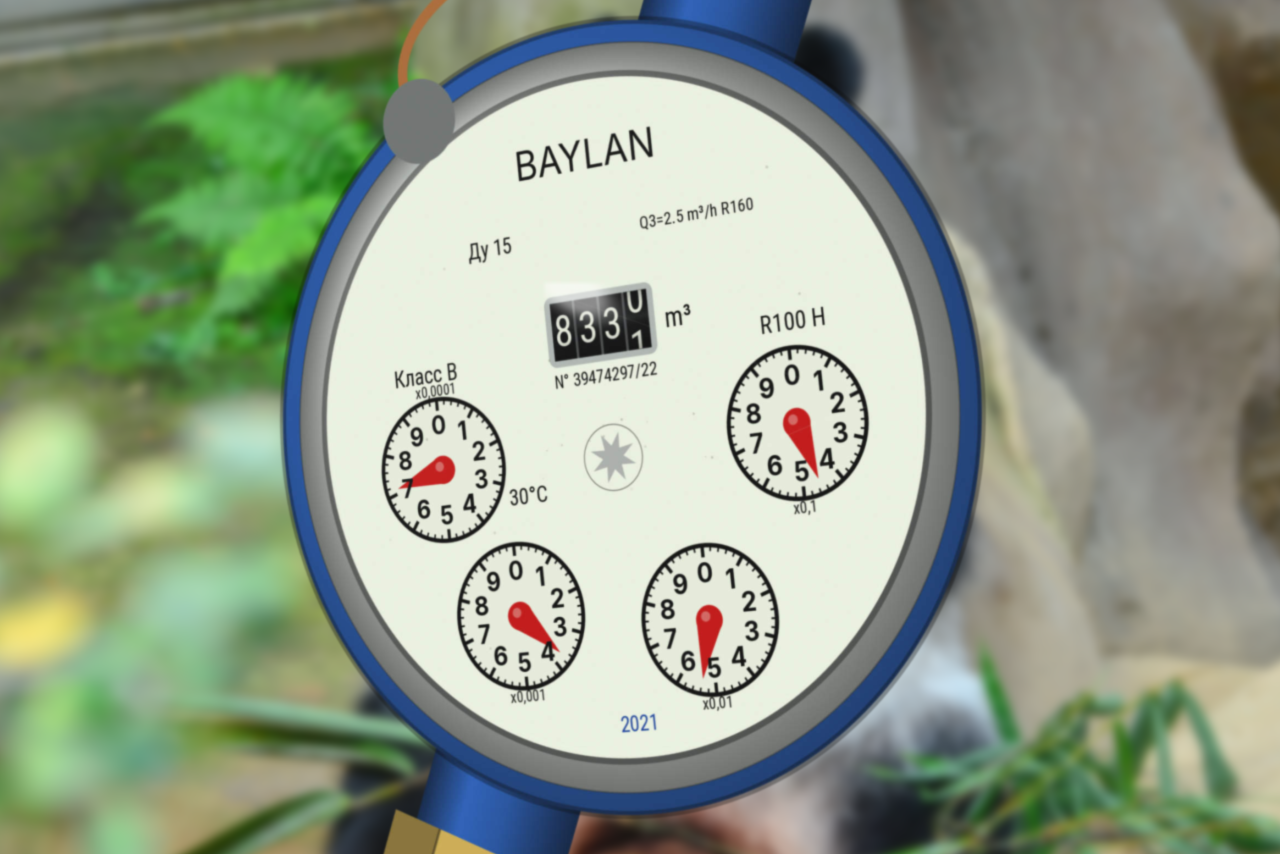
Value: 8330.4537 m³
